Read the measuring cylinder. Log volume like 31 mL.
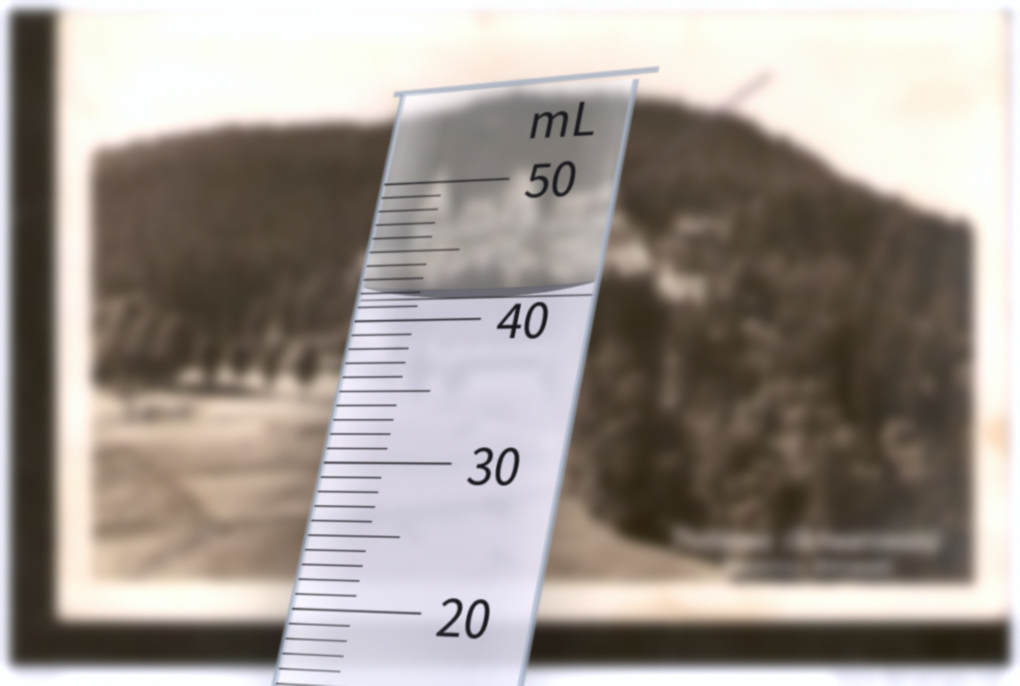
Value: 41.5 mL
